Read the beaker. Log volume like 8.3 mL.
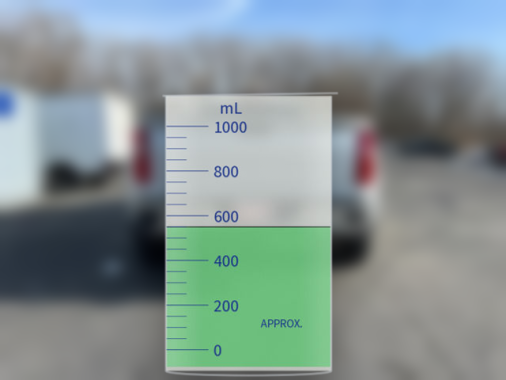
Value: 550 mL
